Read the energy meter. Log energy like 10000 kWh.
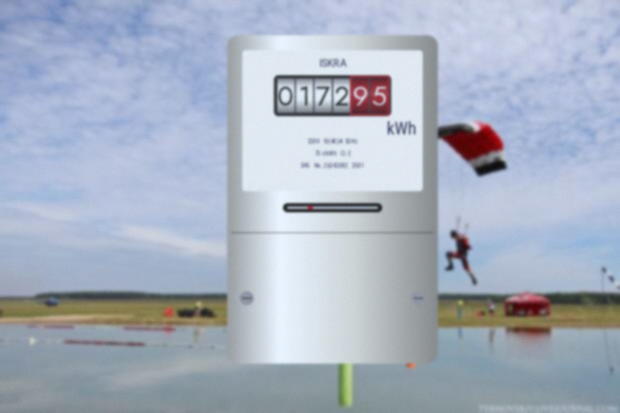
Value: 172.95 kWh
